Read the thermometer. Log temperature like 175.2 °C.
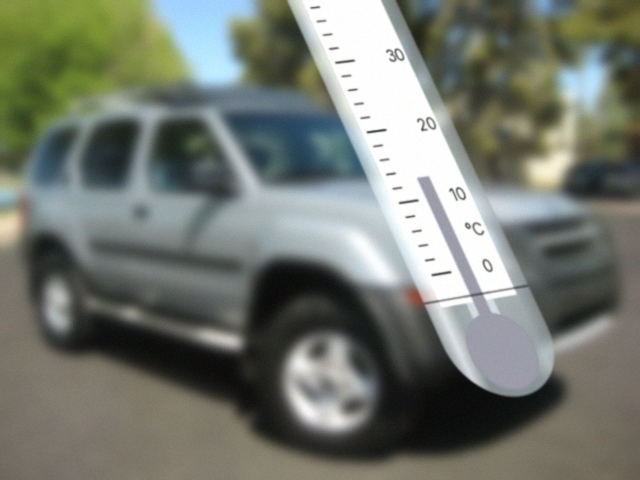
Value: 13 °C
